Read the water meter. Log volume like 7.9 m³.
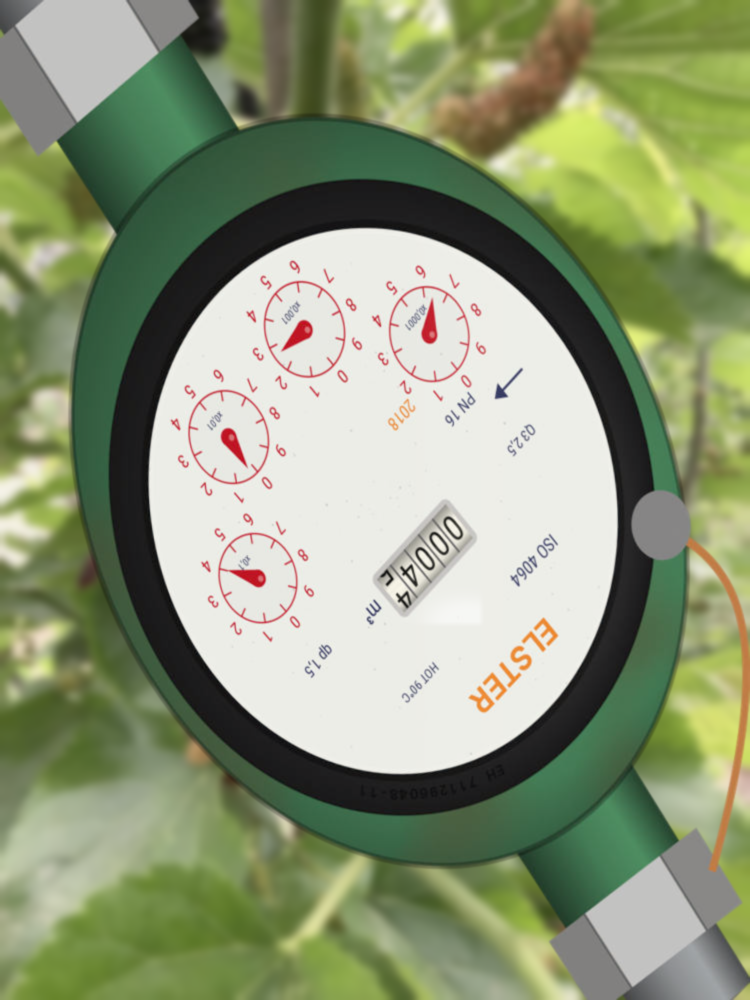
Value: 44.4026 m³
